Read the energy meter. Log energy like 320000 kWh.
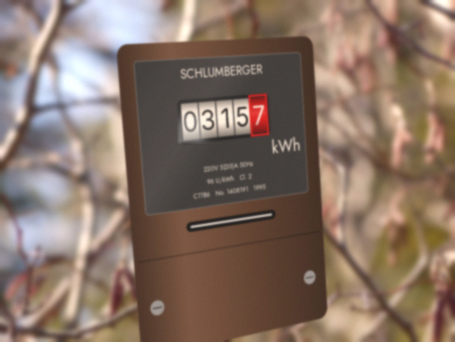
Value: 315.7 kWh
